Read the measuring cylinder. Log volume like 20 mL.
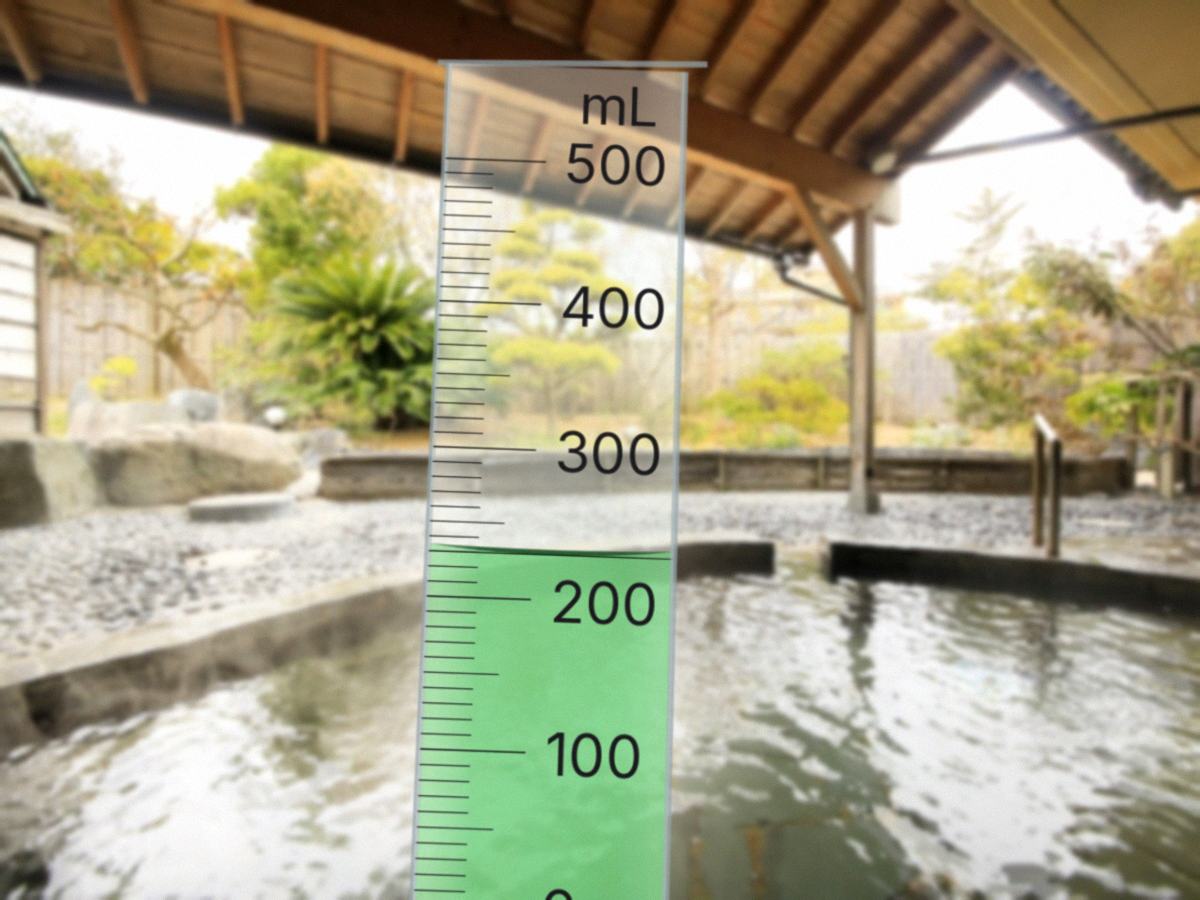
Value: 230 mL
